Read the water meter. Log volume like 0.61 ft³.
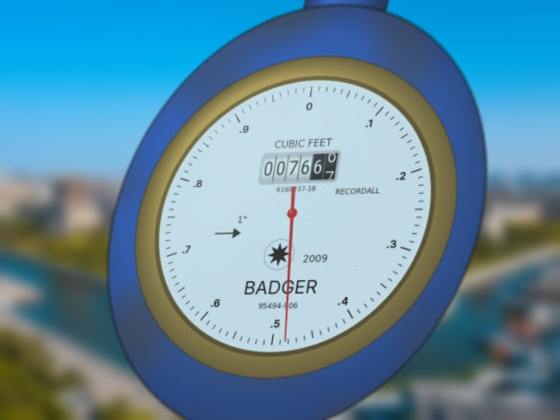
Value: 7666.48 ft³
